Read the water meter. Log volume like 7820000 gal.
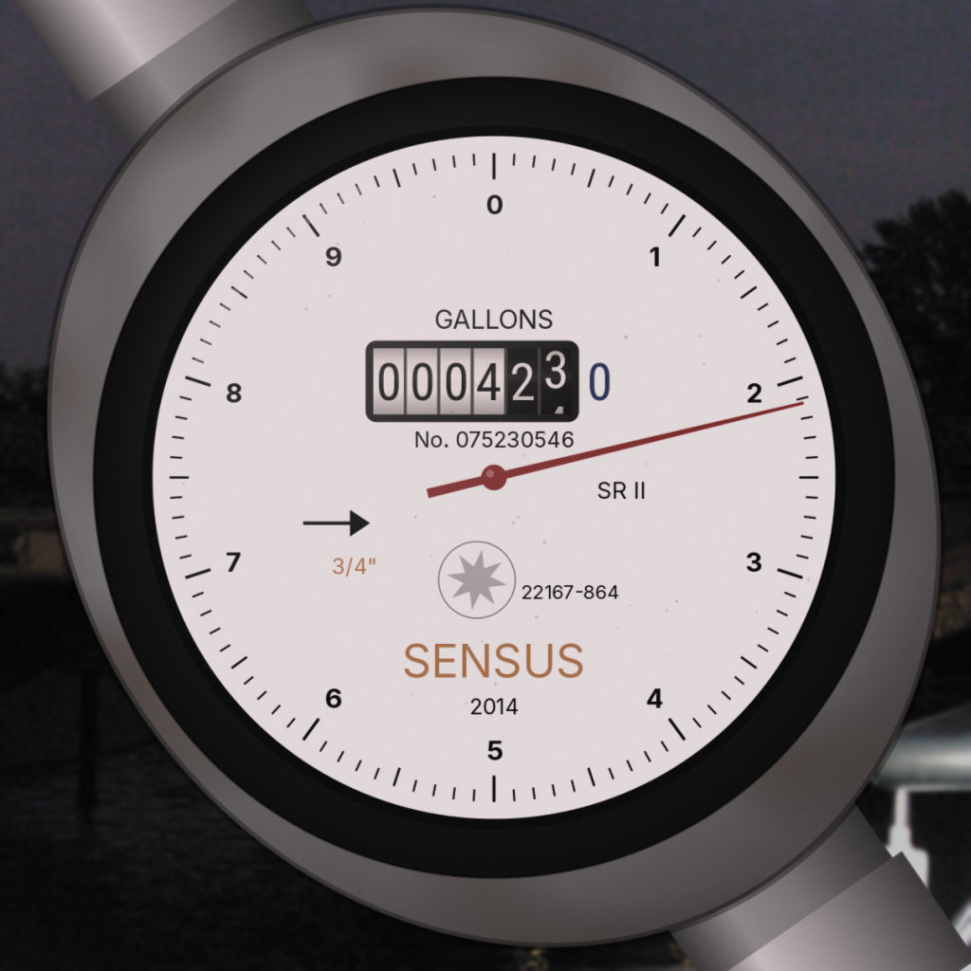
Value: 4232.1 gal
